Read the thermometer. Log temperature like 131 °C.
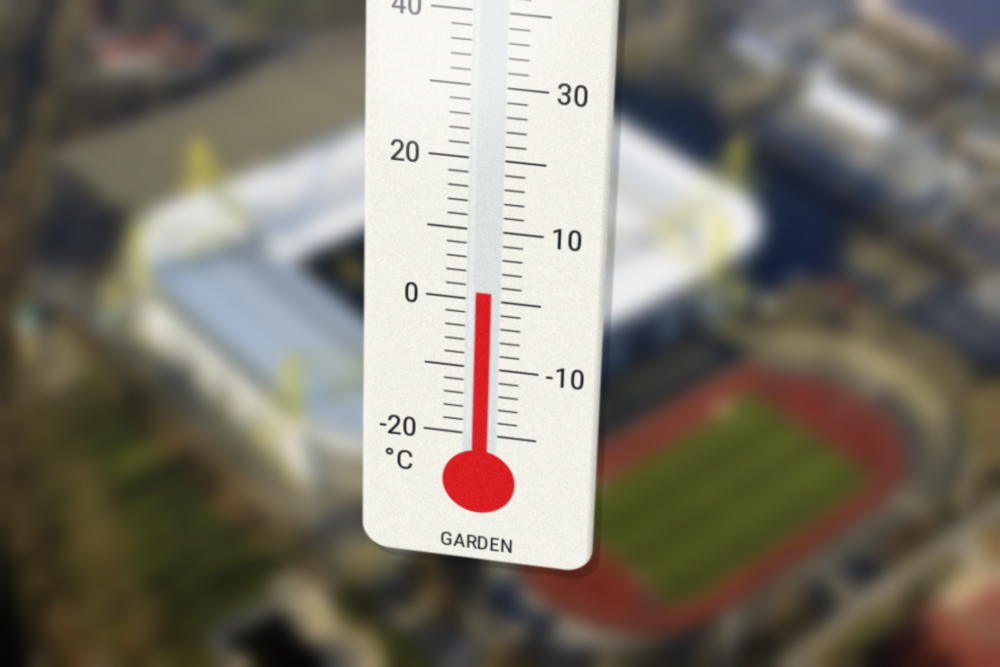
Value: 1 °C
